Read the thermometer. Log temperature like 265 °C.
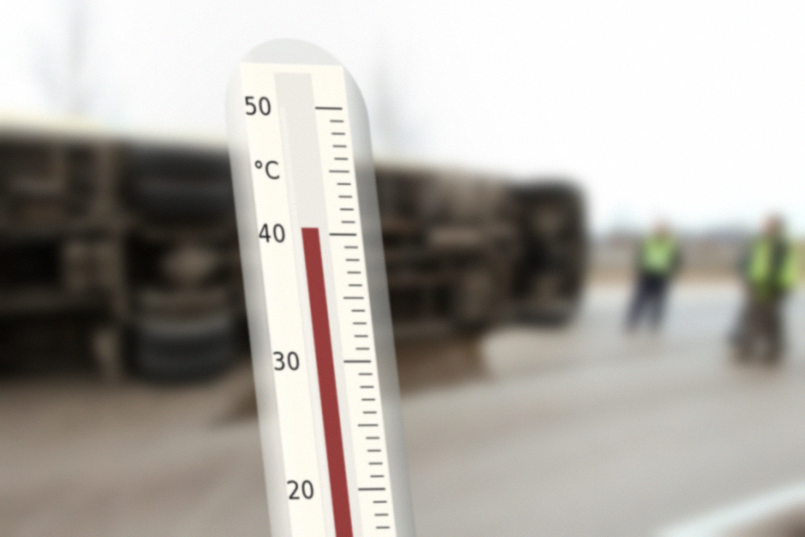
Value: 40.5 °C
